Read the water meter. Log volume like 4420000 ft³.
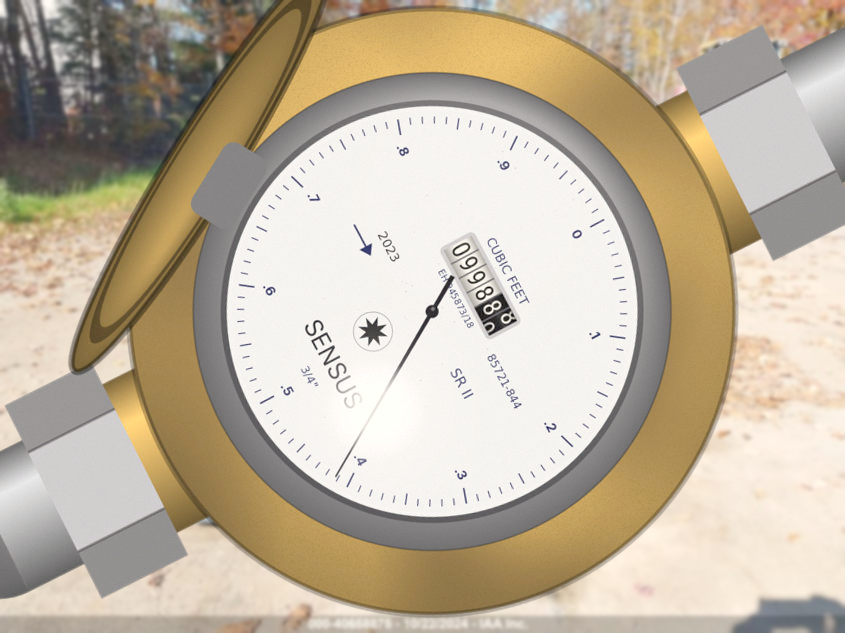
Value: 99888.41 ft³
